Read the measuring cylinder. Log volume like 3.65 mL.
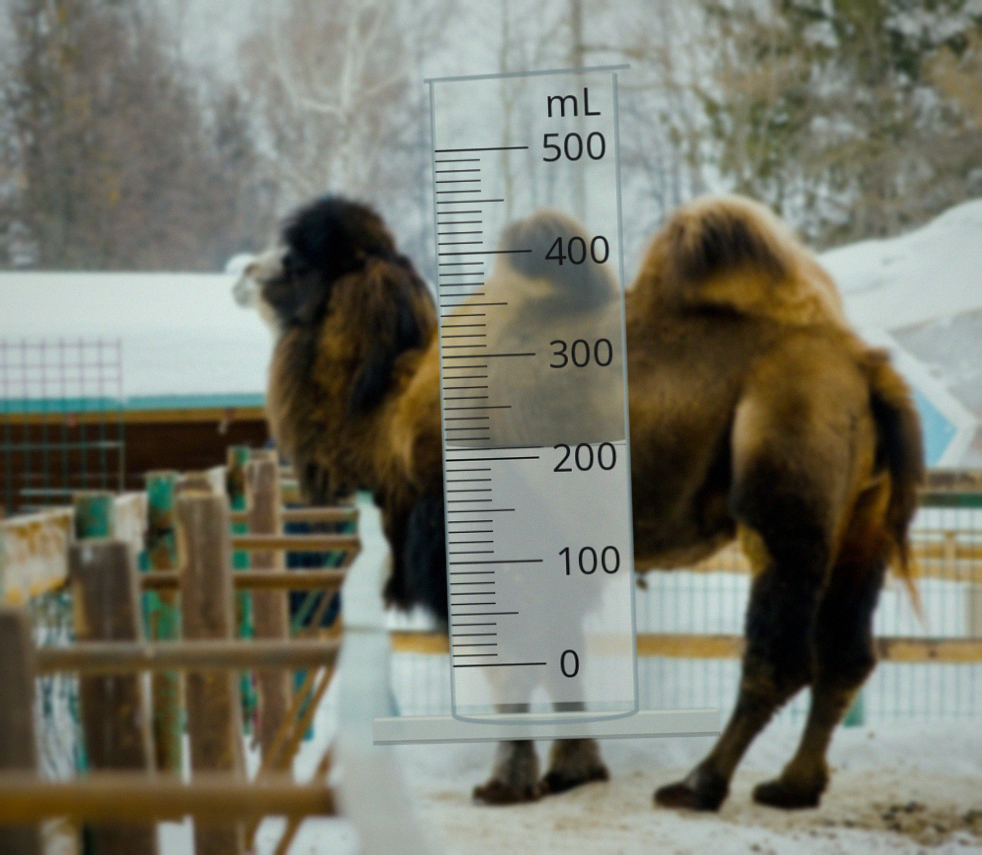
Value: 210 mL
